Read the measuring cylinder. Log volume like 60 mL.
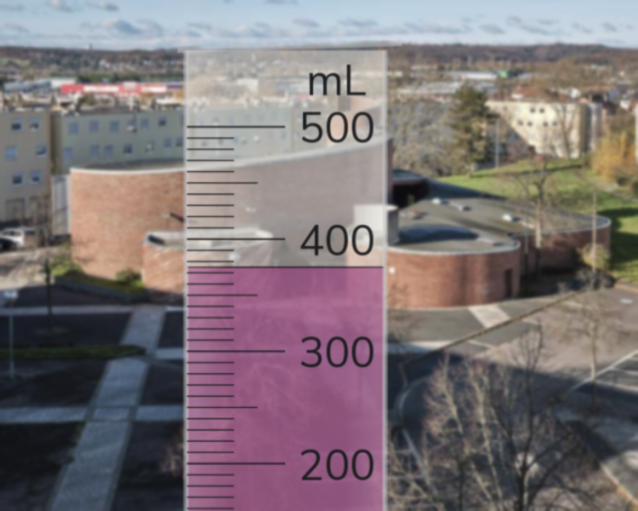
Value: 375 mL
